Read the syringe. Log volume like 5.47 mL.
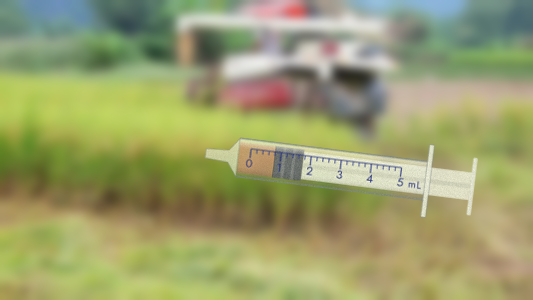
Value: 0.8 mL
